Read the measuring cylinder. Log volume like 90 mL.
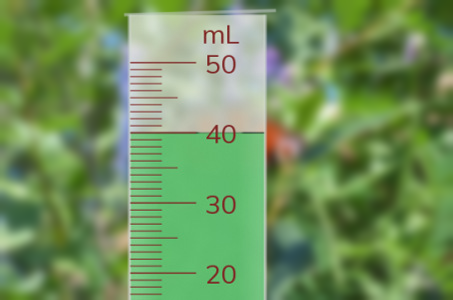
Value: 40 mL
